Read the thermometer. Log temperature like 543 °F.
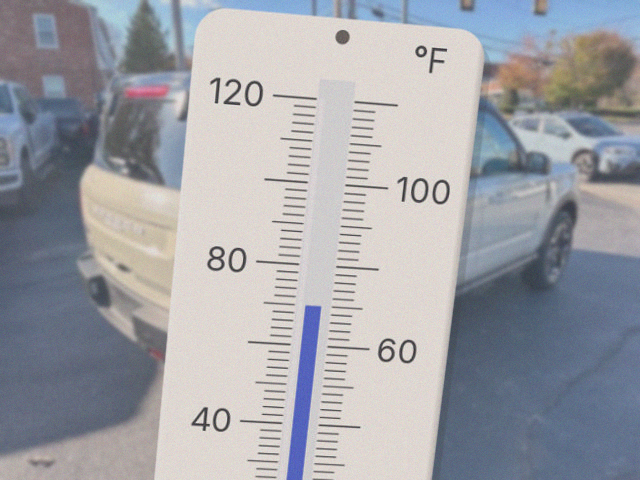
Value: 70 °F
